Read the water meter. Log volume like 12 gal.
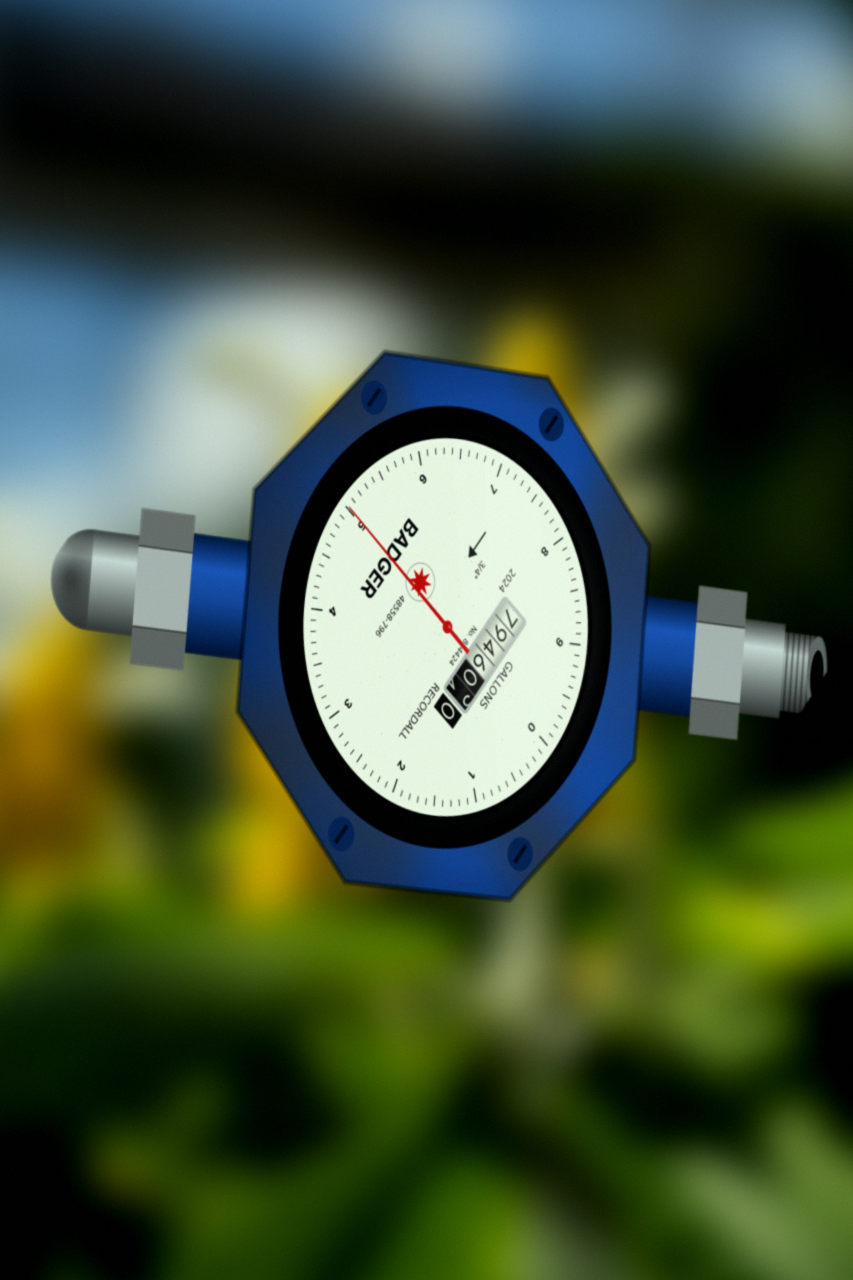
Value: 7946035.0 gal
